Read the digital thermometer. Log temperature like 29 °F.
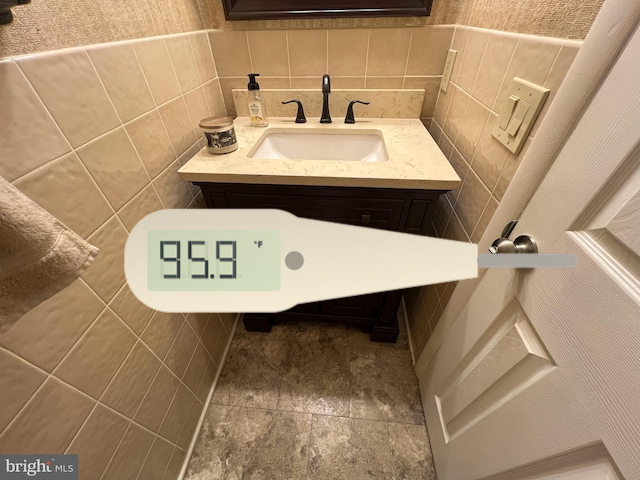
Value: 95.9 °F
